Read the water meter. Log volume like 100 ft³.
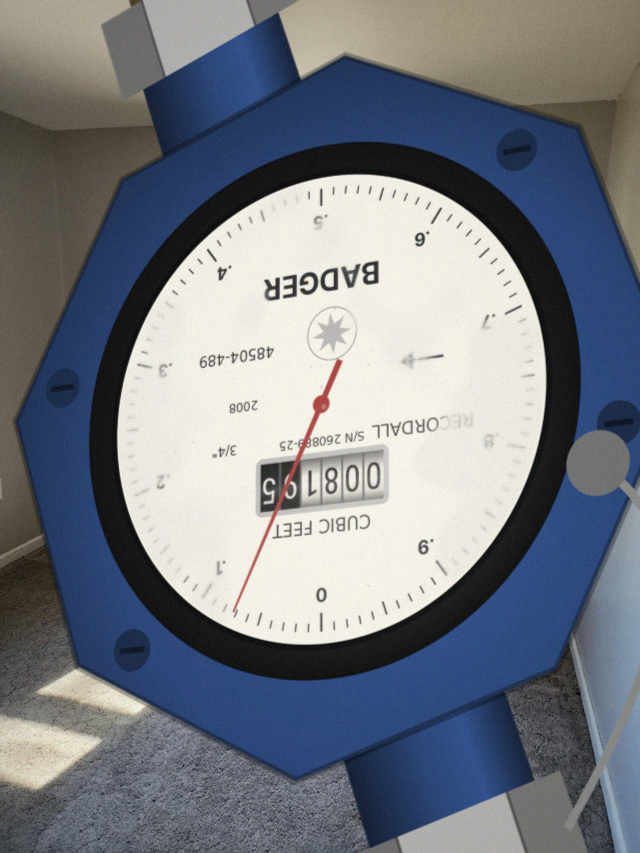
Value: 8195.07 ft³
